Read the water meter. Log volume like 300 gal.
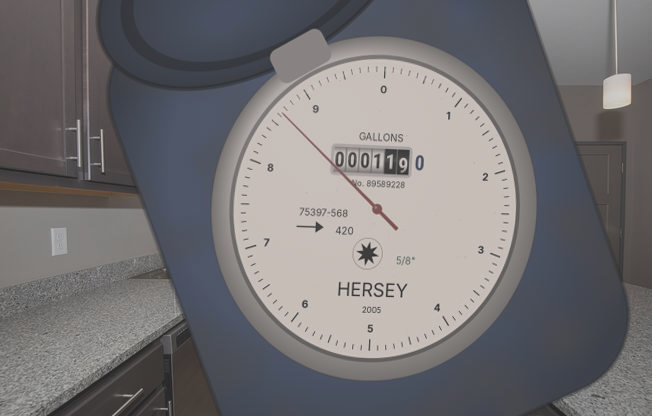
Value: 1188.6 gal
